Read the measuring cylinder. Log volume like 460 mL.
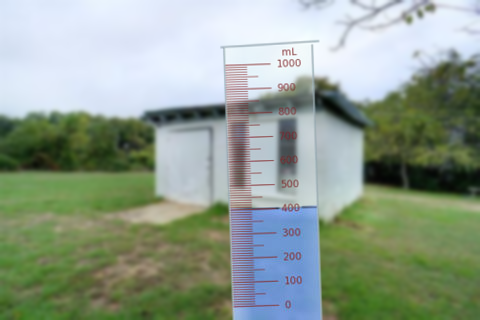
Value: 400 mL
